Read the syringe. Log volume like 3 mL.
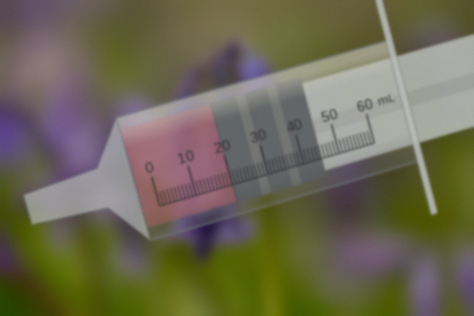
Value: 20 mL
